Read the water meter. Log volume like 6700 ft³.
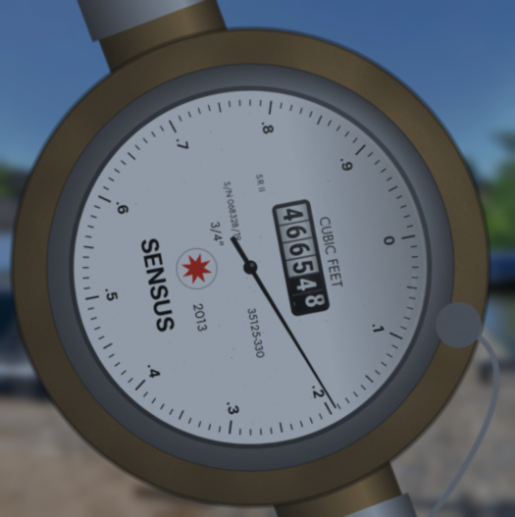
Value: 466548.19 ft³
